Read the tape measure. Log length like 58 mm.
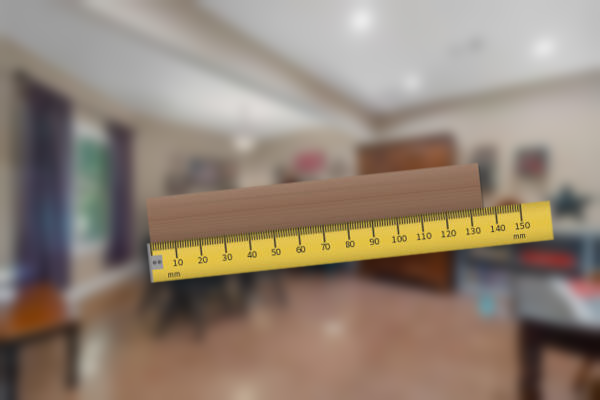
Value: 135 mm
